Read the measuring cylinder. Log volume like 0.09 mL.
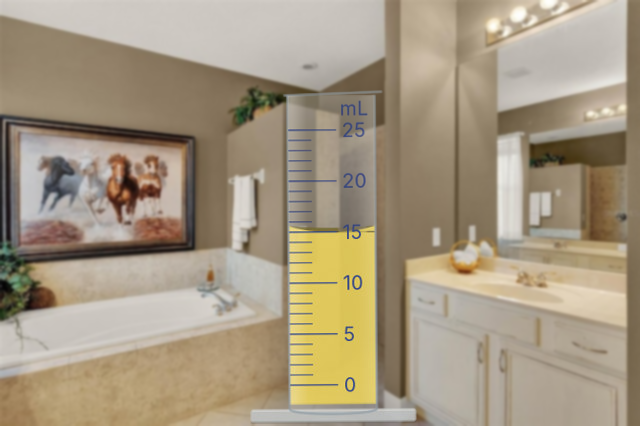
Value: 15 mL
